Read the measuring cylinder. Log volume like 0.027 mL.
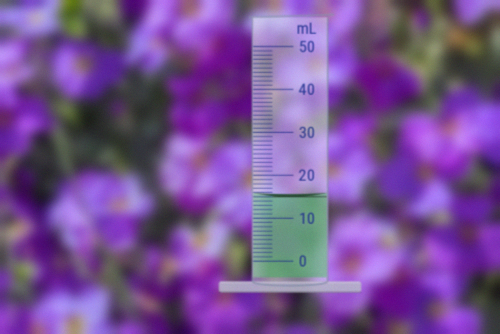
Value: 15 mL
